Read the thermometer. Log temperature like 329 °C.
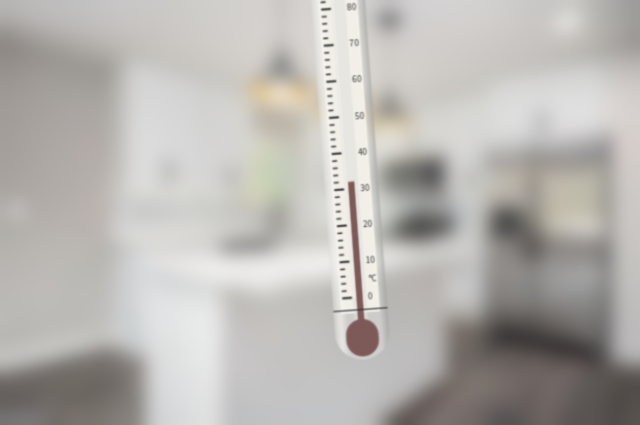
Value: 32 °C
